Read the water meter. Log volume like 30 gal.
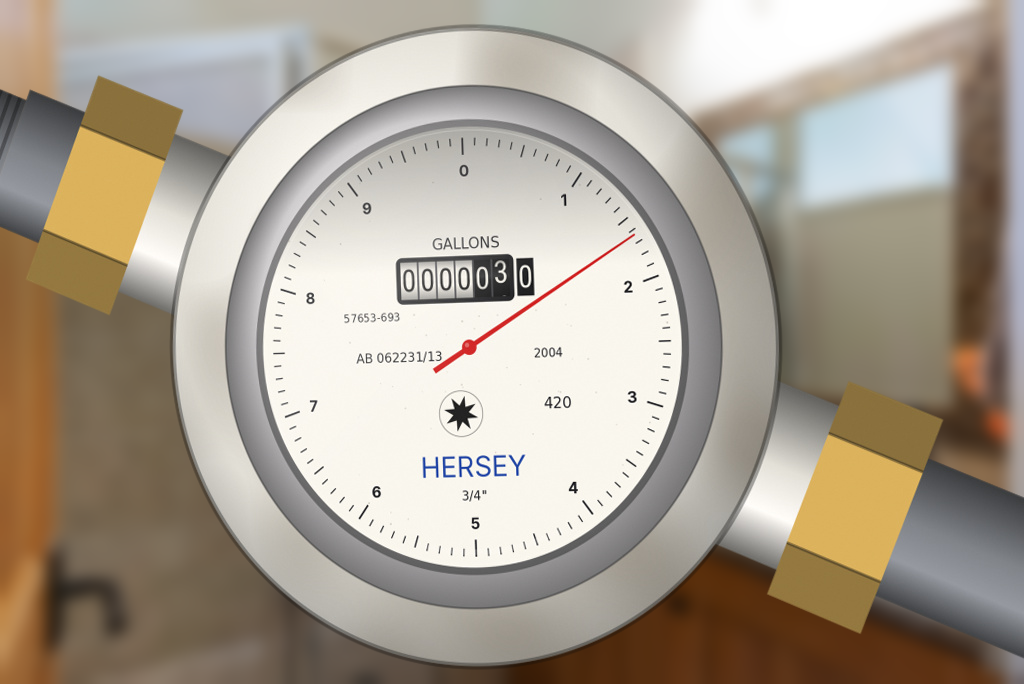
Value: 31.6 gal
